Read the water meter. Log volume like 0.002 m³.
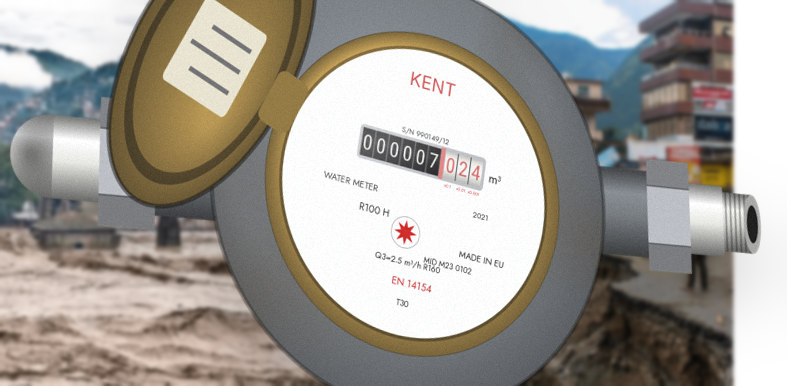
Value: 7.024 m³
